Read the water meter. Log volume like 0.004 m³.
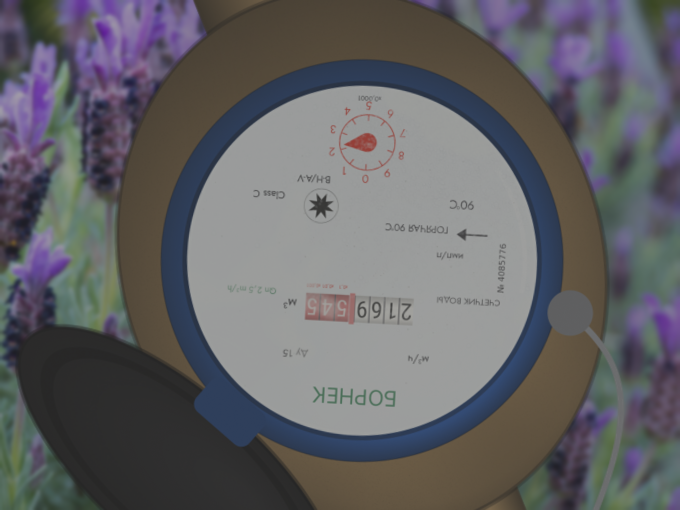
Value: 2169.5452 m³
